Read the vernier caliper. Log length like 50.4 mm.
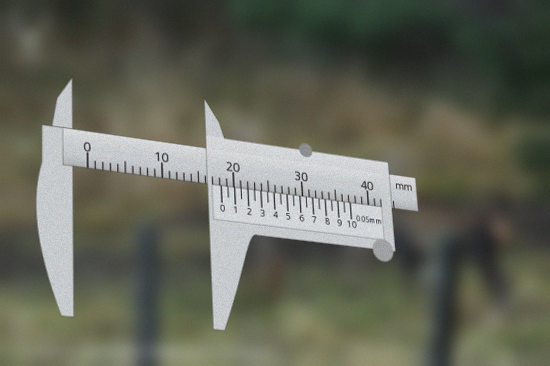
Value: 18.2 mm
